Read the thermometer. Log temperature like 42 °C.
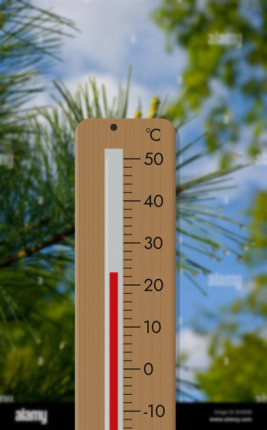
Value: 23 °C
